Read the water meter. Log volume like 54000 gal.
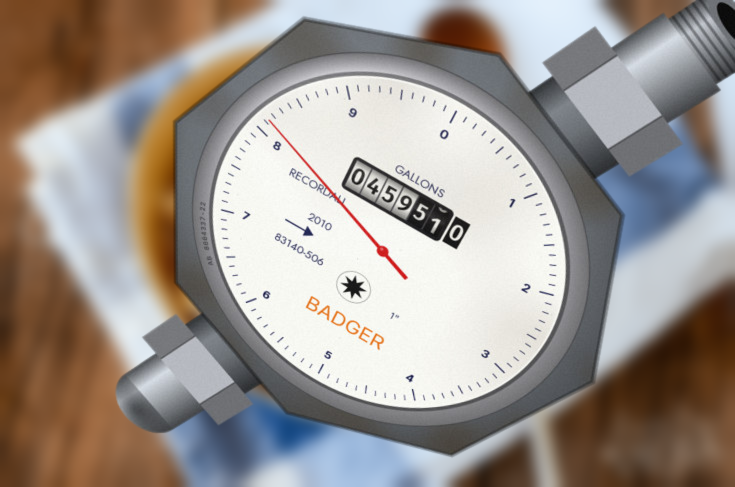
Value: 459508.1 gal
